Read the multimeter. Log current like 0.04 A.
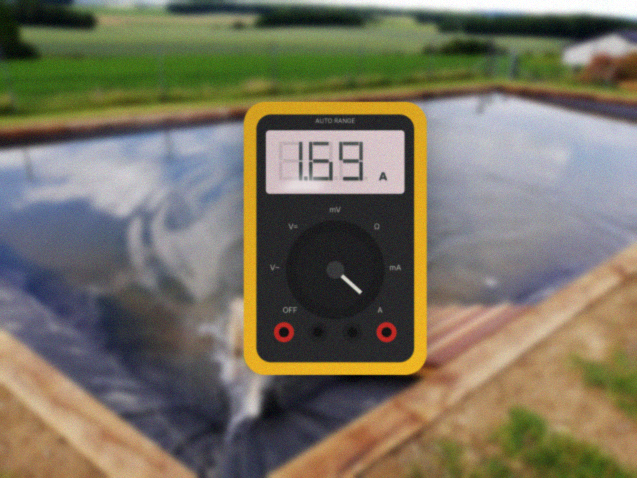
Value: 1.69 A
